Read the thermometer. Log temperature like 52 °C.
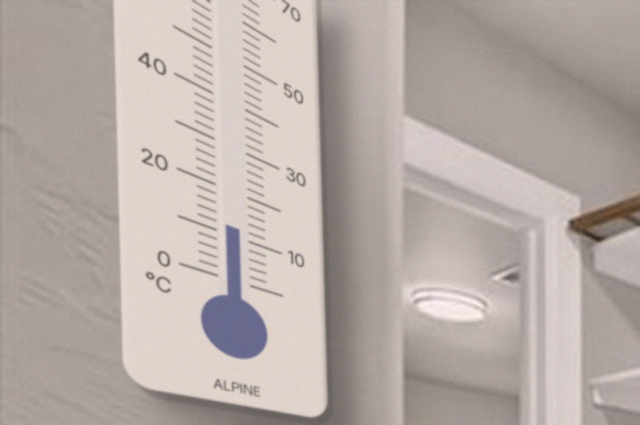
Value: 12 °C
